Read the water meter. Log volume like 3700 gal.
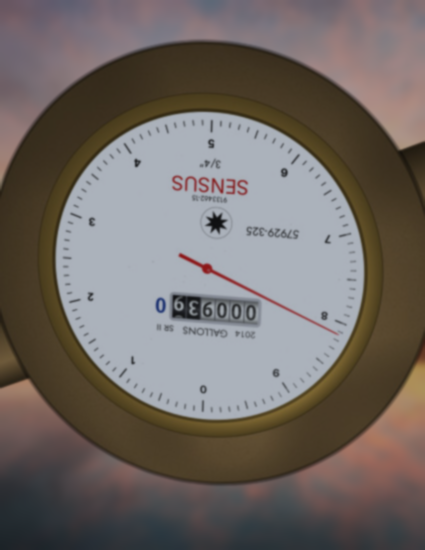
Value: 9388.1 gal
